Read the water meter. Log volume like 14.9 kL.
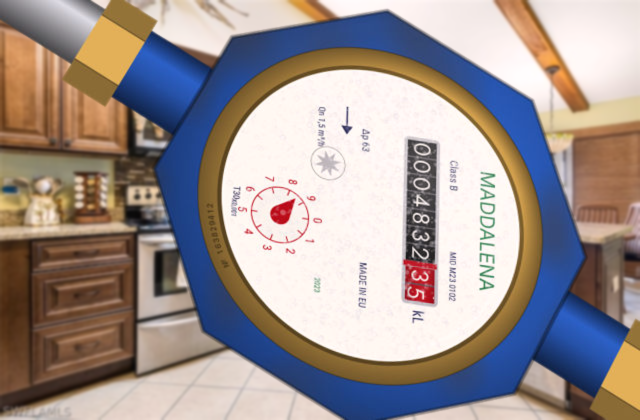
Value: 4832.348 kL
